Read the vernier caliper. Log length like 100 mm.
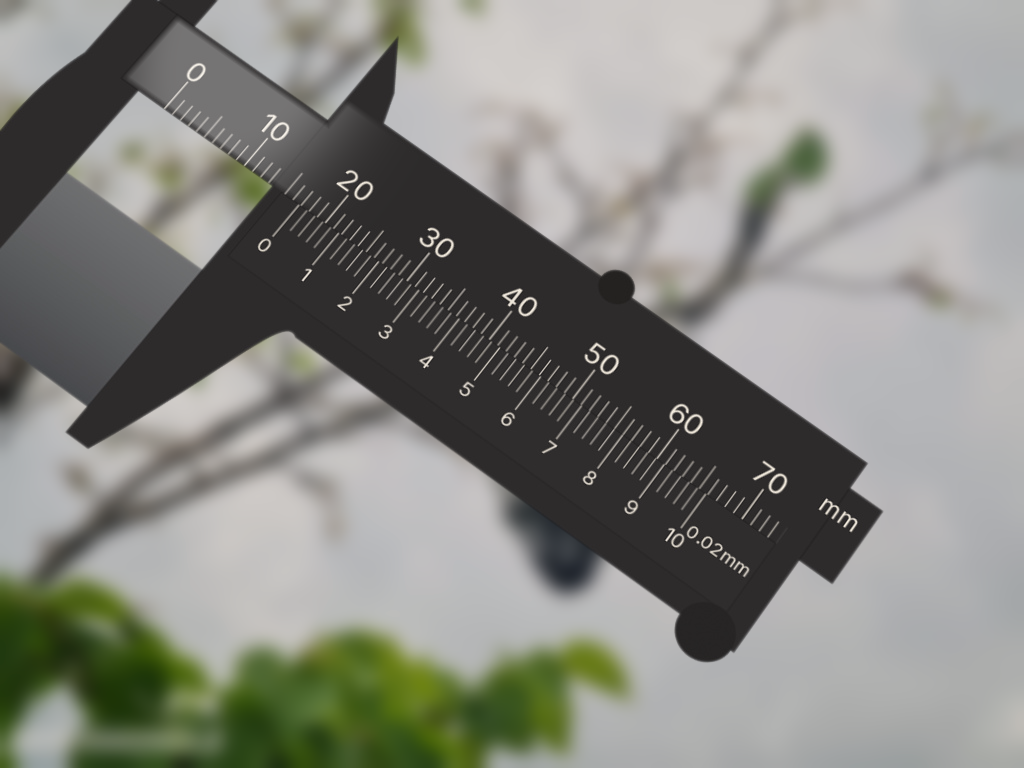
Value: 16.8 mm
